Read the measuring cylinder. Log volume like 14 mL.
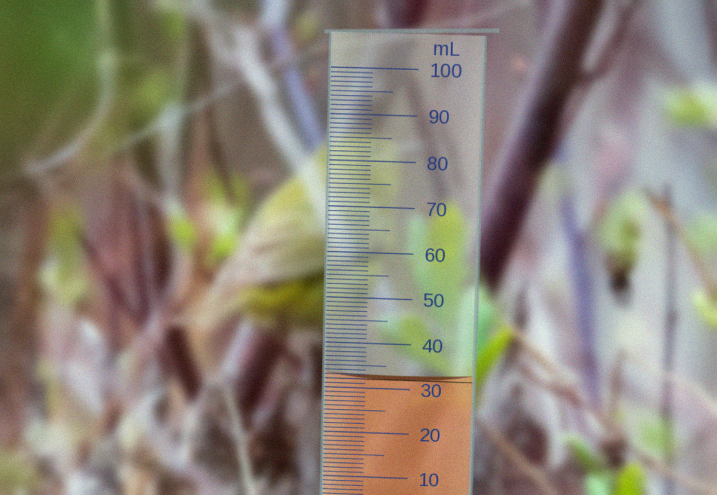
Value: 32 mL
